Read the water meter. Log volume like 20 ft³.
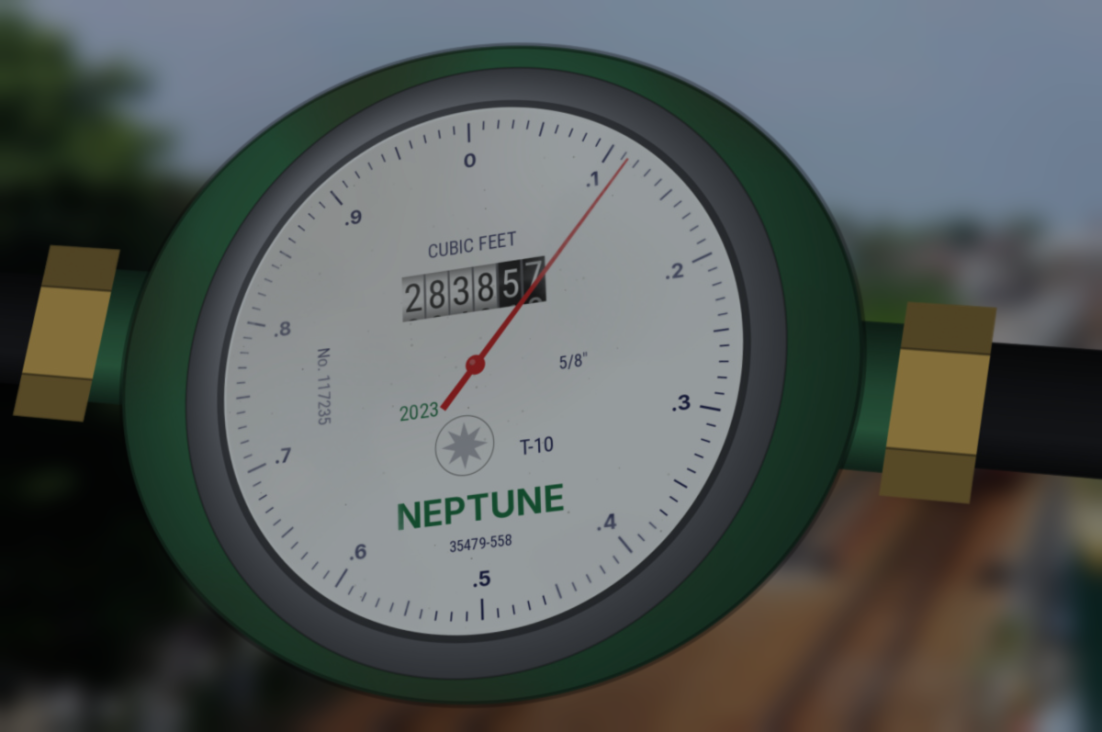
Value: 283857.11 ft³
